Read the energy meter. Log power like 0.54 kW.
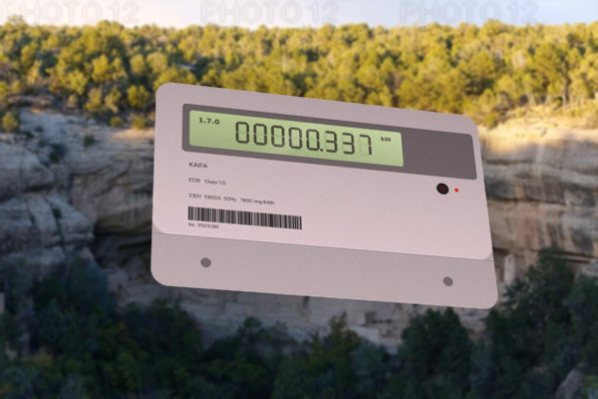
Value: 0.337 kW
